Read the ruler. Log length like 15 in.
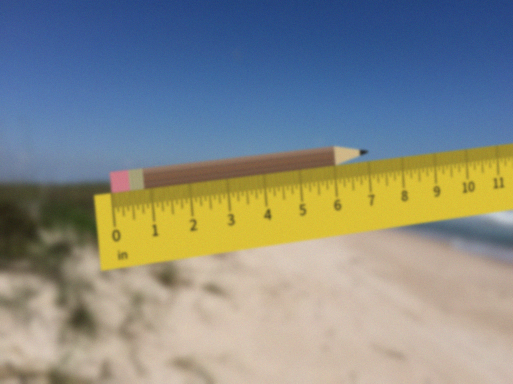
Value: 7 in
